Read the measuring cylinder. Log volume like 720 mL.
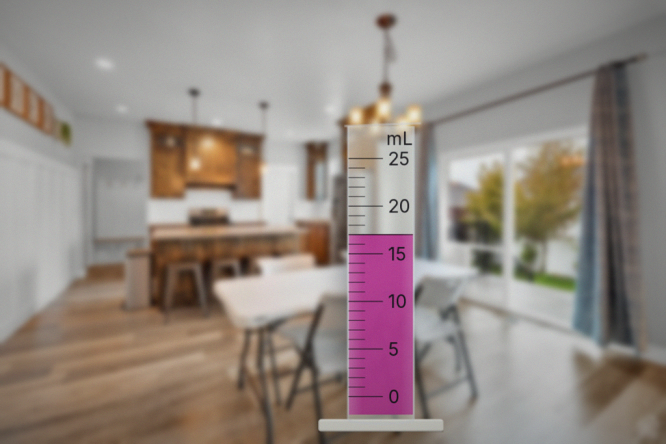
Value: 17 mL
